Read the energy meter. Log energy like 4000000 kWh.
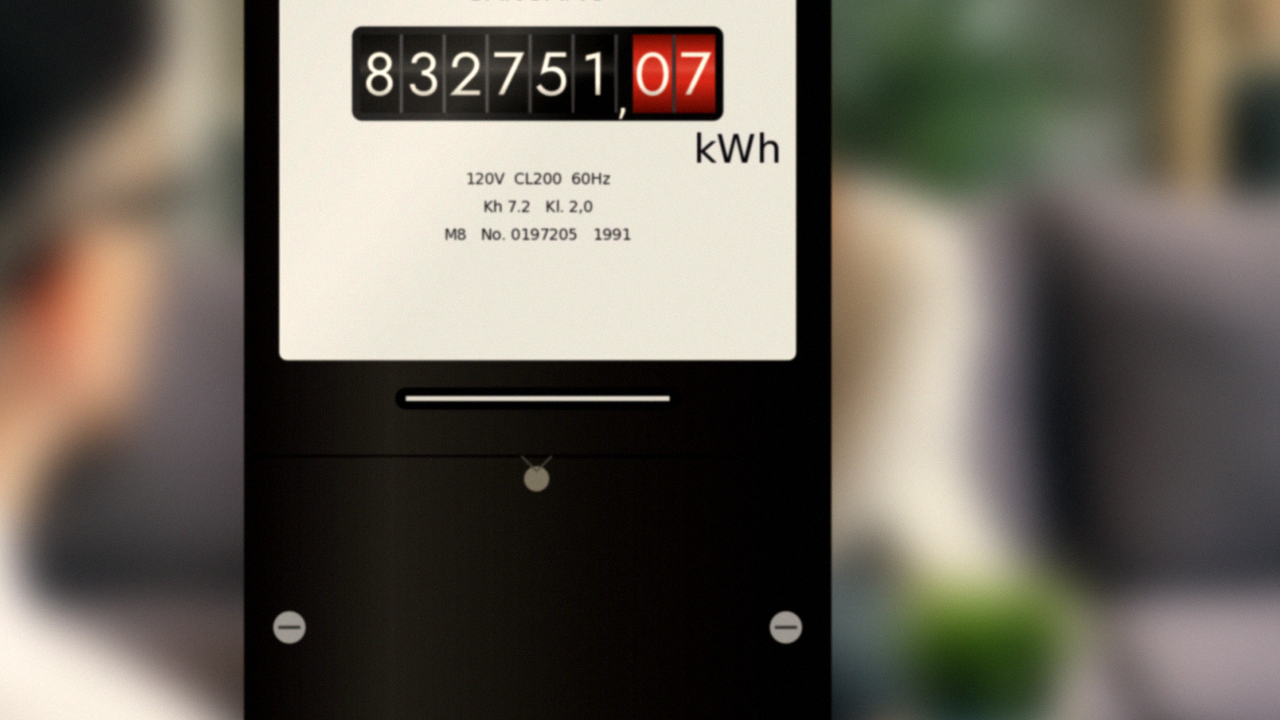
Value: 832751.07 kWh
